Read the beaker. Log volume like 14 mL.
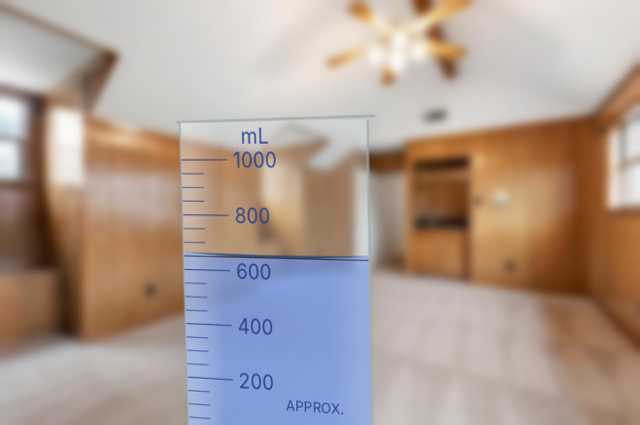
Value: 650 mL
